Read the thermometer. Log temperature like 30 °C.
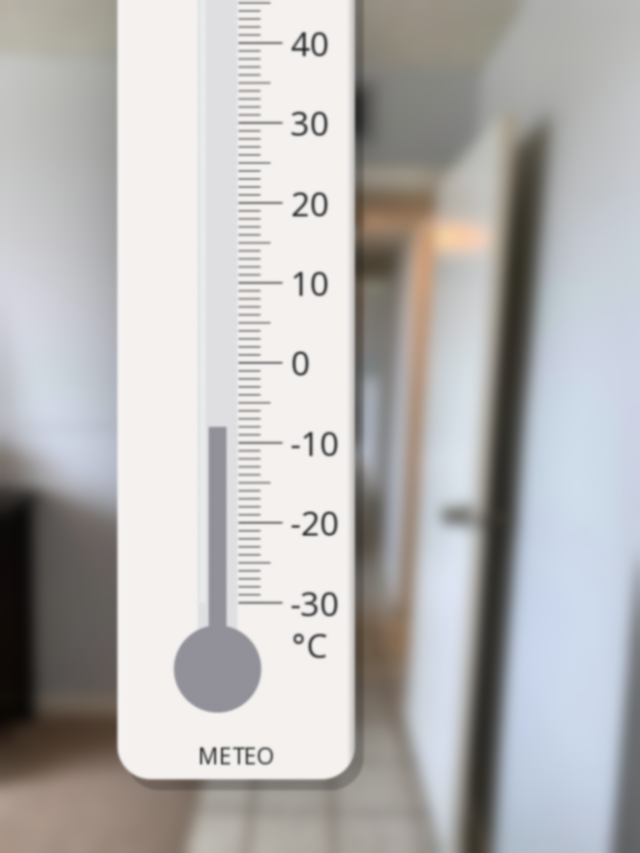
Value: -8 °C
